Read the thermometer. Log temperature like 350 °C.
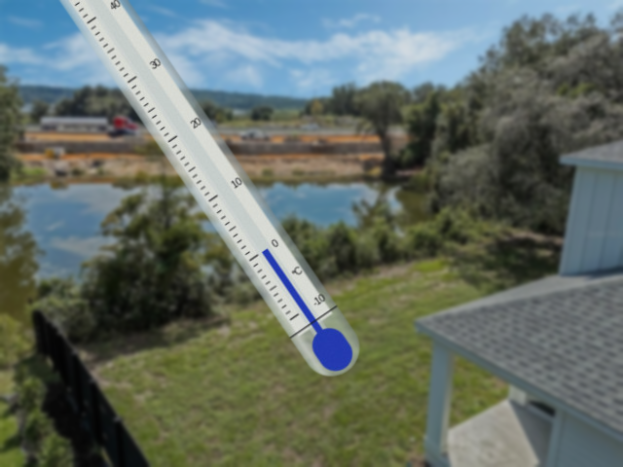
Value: 0 °C
